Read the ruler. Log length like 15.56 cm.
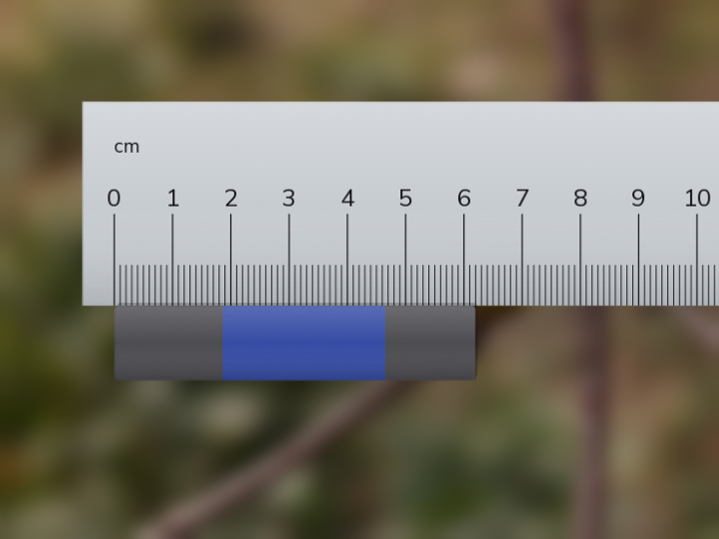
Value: 6.2 cm
